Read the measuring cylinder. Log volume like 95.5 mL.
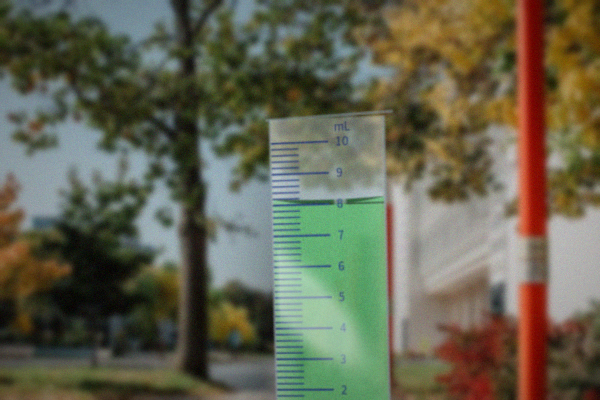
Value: 8 mL
